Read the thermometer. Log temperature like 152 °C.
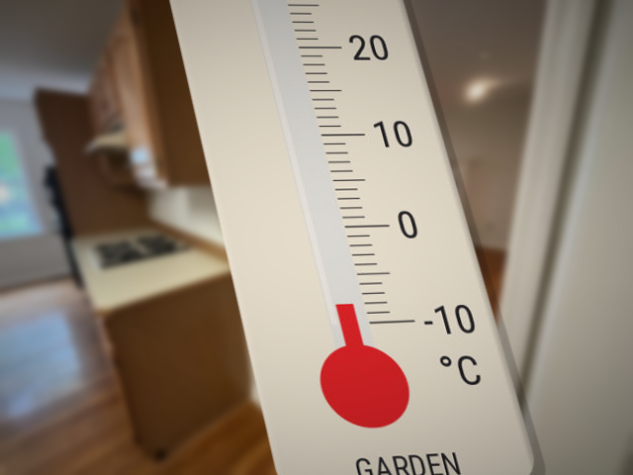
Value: -8 °C
